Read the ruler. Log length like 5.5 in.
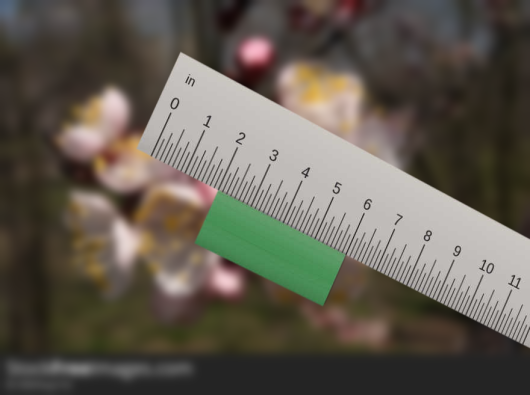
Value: 4 in
